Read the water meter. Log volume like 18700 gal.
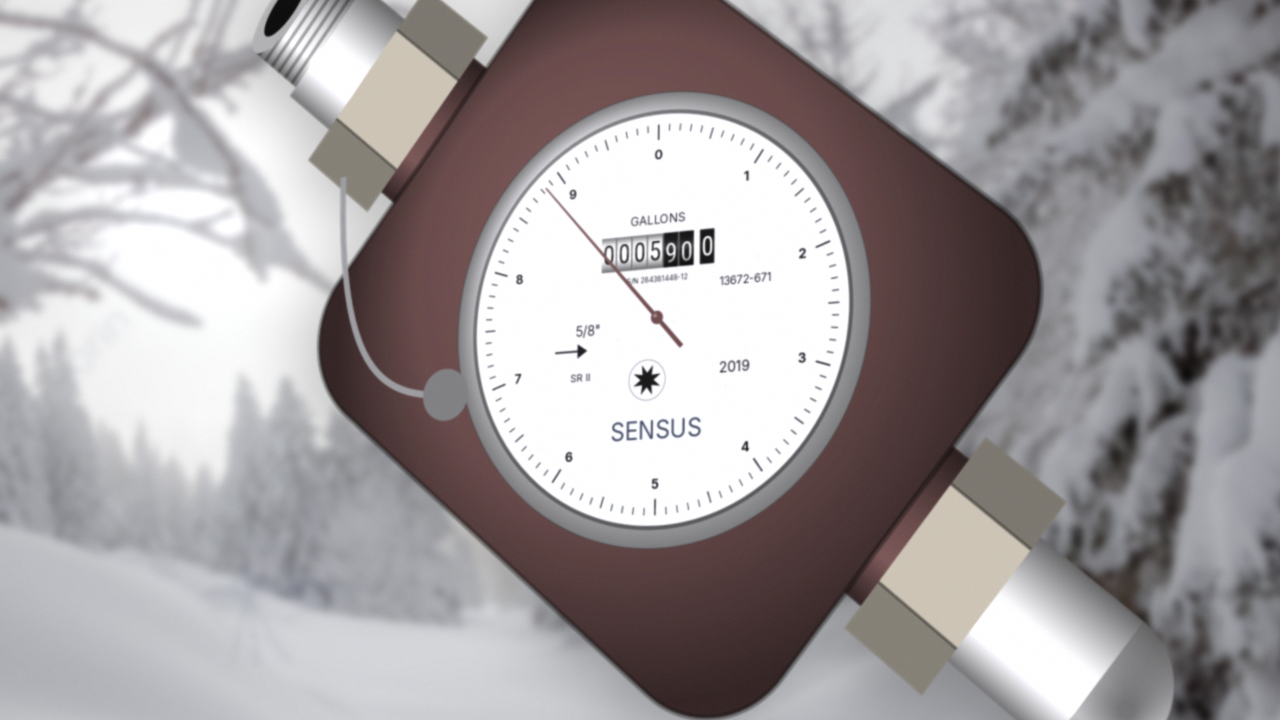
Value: 5898.8 gal
